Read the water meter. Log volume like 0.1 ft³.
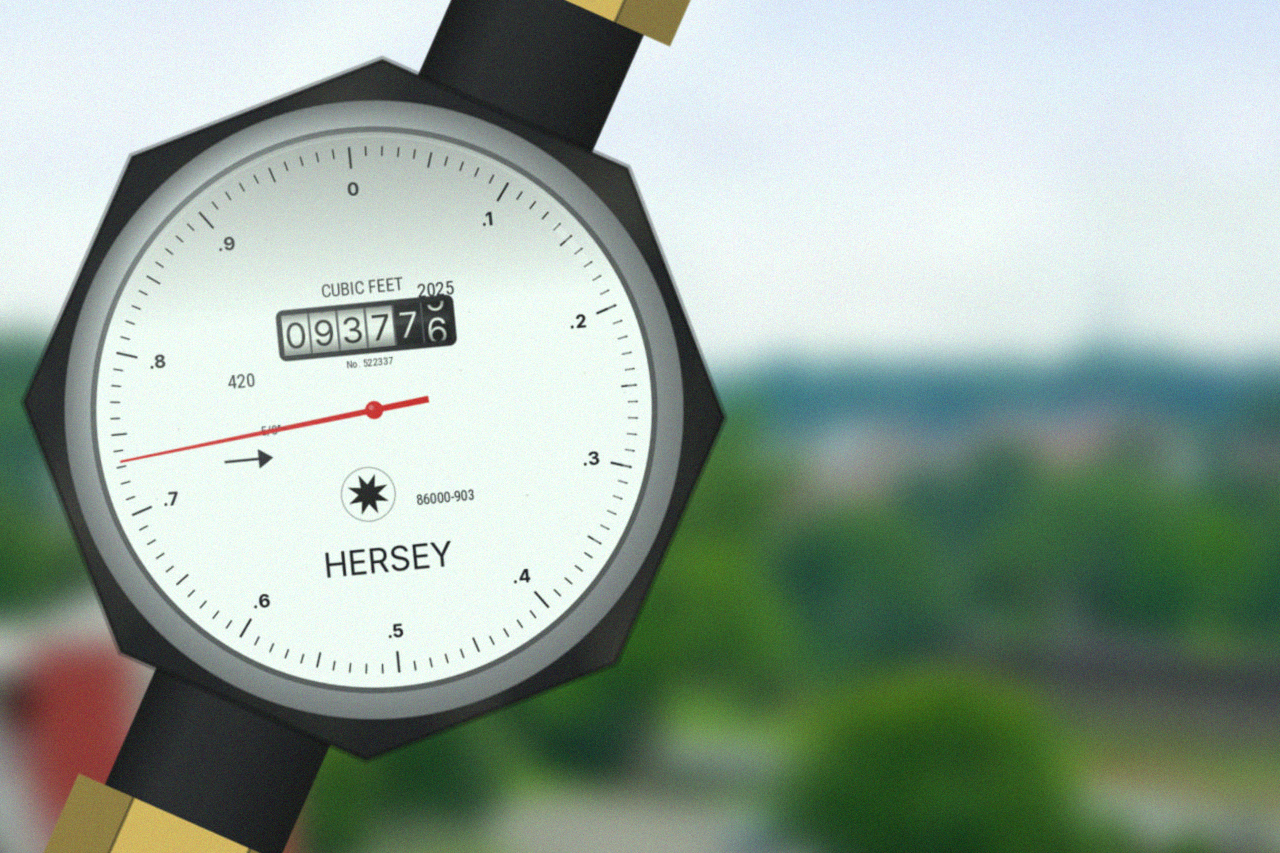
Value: 93775.73 ft³
